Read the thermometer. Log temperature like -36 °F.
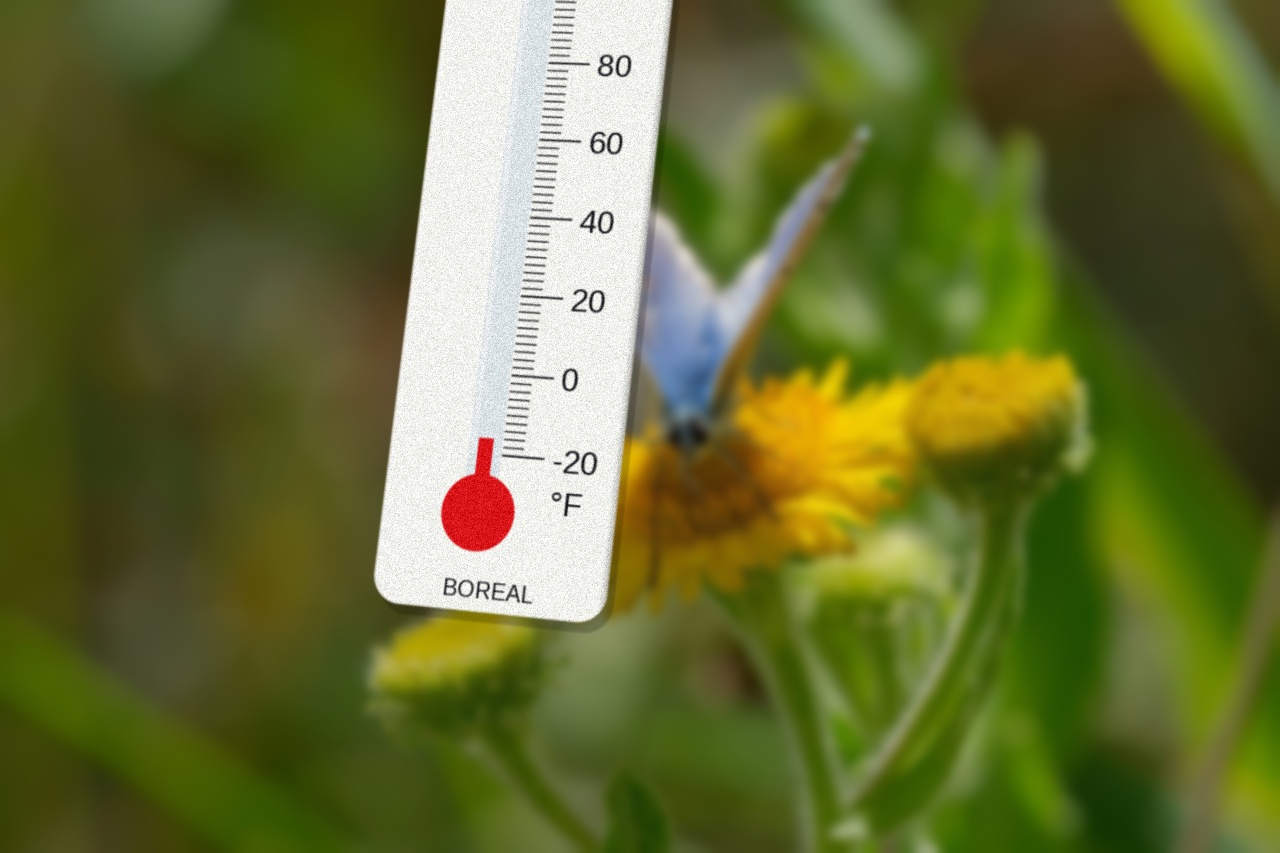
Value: -16 °F
